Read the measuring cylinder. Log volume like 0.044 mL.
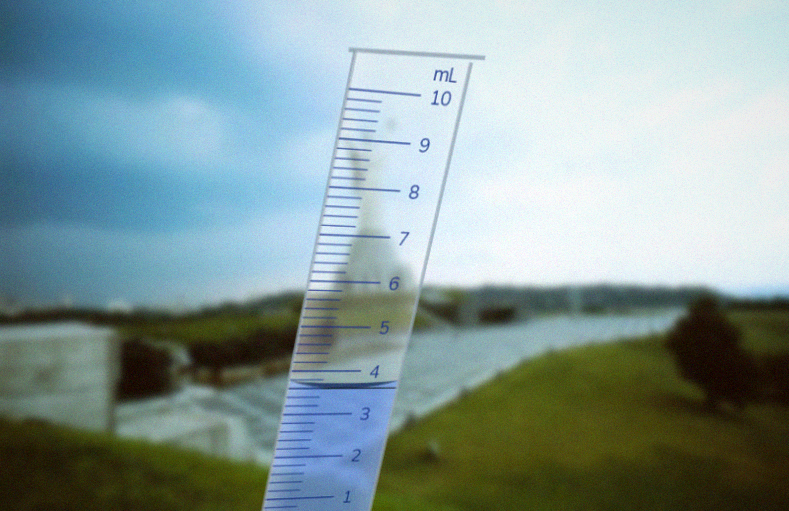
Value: 3.6 mL
